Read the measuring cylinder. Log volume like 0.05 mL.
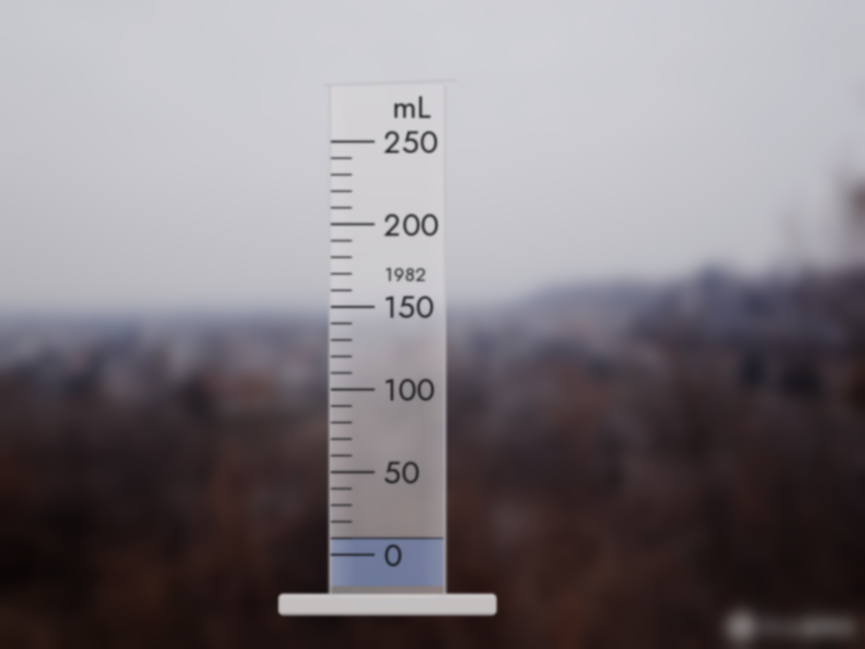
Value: 10 mL
